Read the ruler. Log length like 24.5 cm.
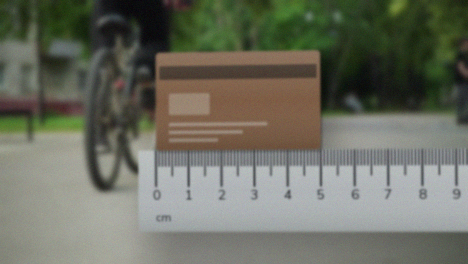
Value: 5 cm
